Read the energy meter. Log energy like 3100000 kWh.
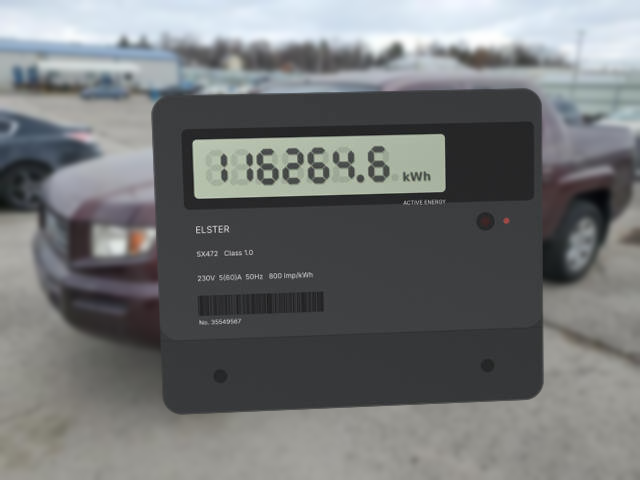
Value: 116264.6 kWh
